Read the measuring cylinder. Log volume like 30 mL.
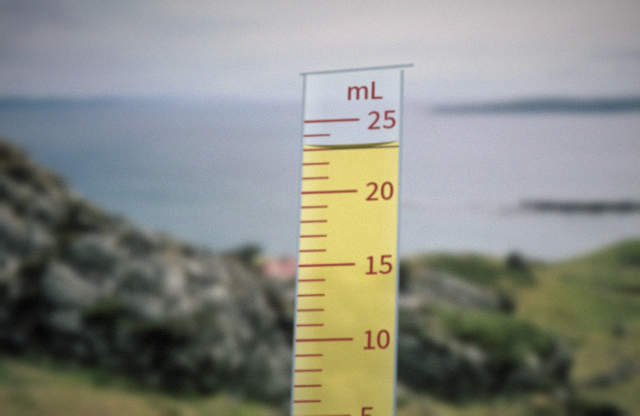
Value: 23 mL
